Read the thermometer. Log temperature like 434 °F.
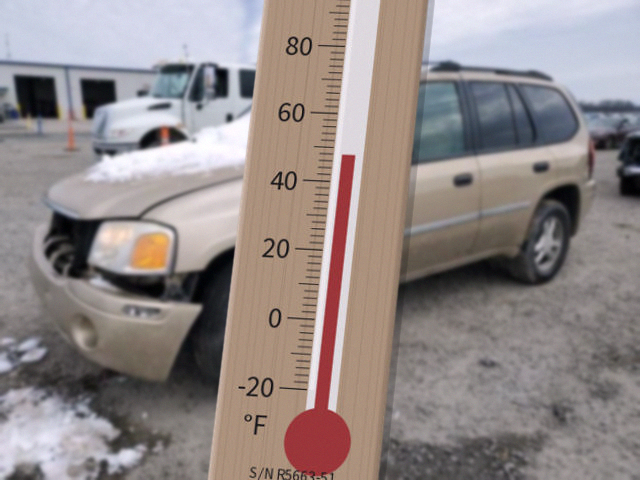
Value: 48 °F
